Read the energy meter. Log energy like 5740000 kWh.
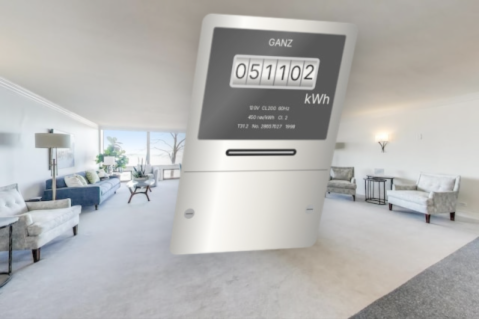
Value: 51102 kWh
